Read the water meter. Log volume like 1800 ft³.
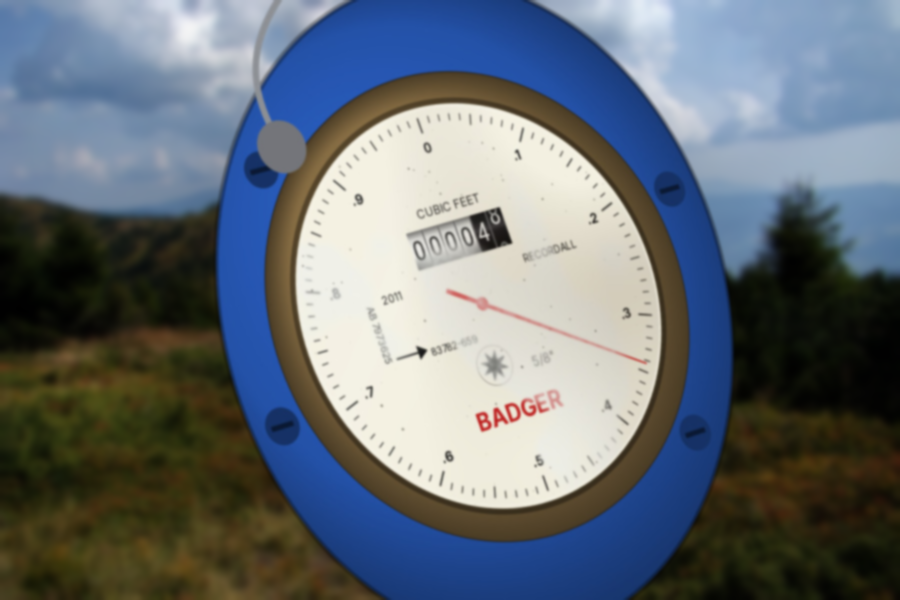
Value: 48.34 ft³
